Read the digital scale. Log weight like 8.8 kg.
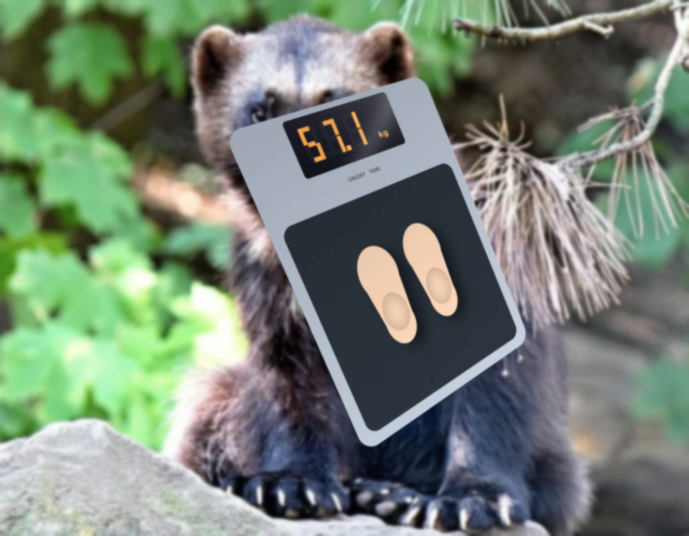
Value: 57.1 kg
